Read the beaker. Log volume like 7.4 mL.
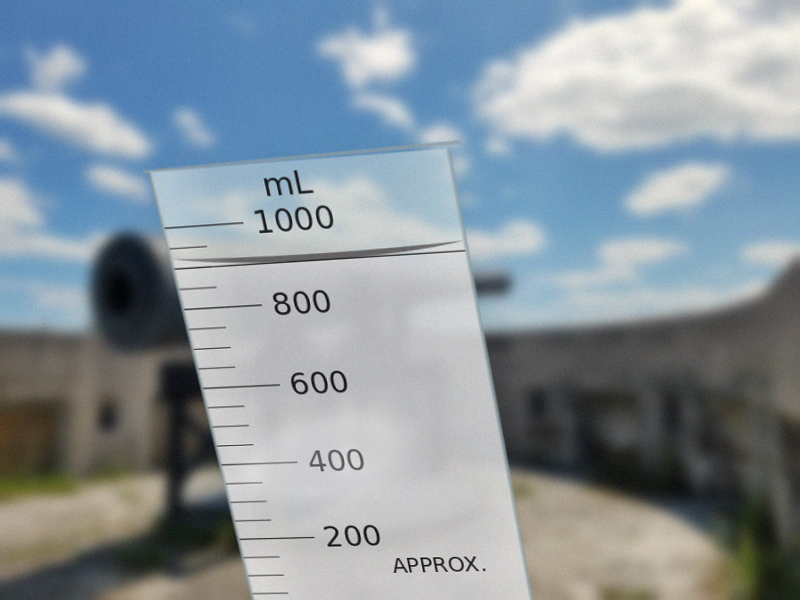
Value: 900 mL
